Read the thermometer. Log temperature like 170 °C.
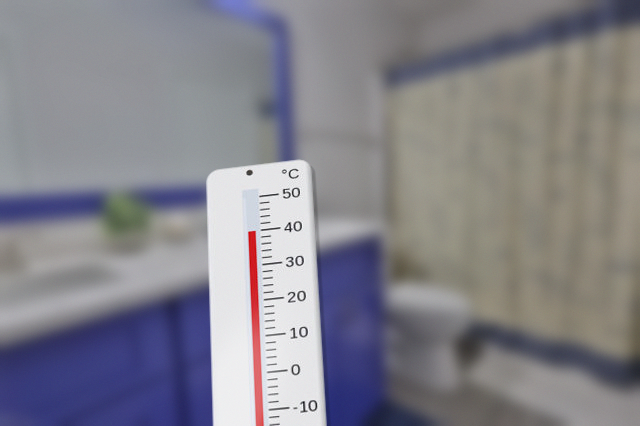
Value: 40 °C
